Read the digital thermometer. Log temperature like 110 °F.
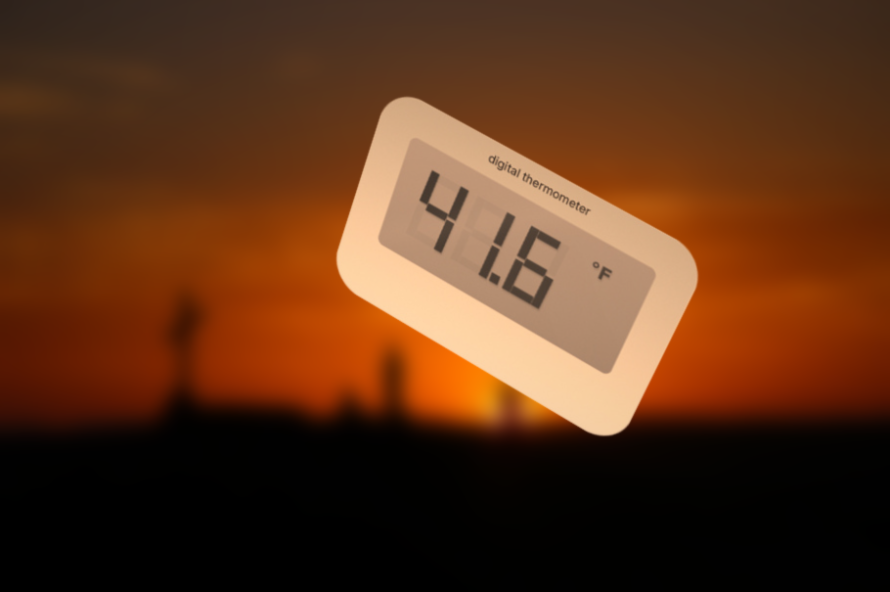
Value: 41.6 °F
